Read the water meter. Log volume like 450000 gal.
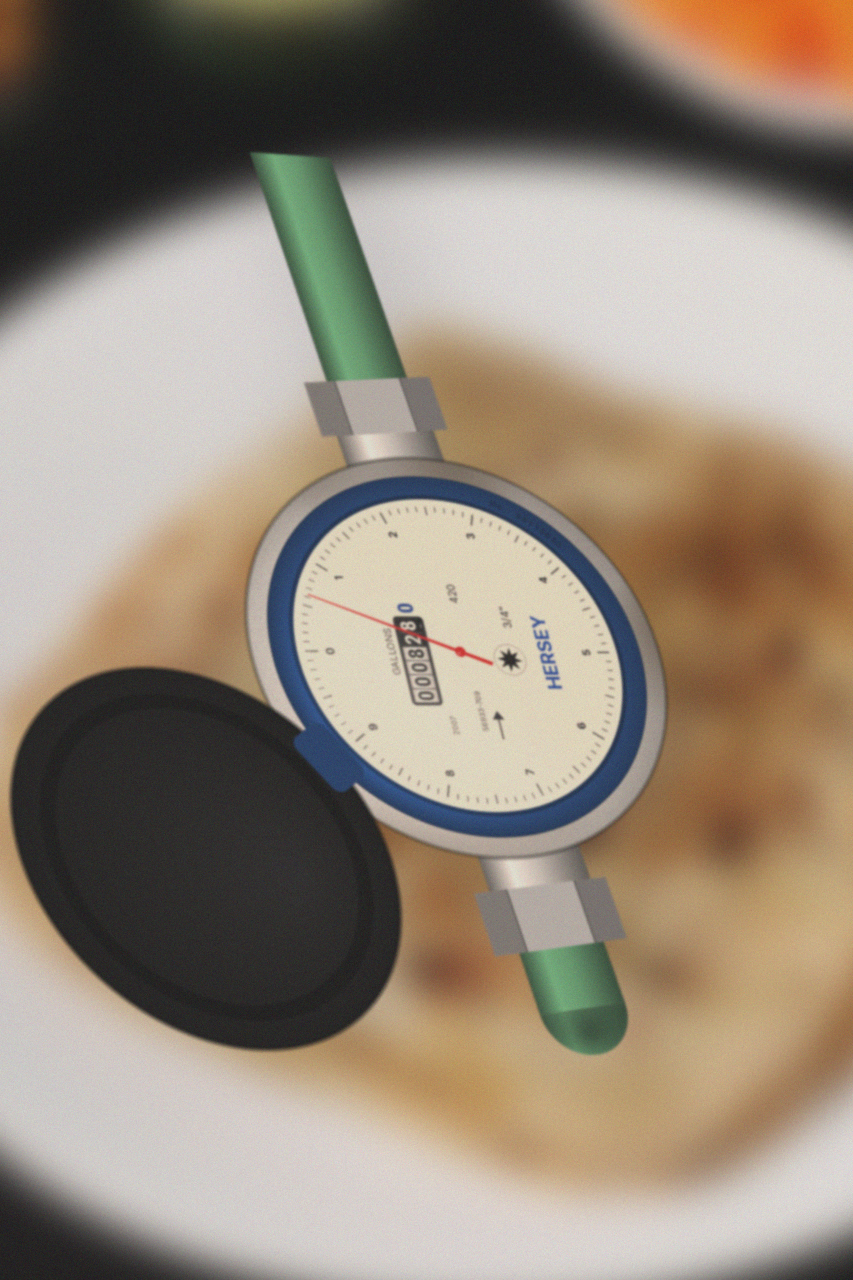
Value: 8280.6 gal
